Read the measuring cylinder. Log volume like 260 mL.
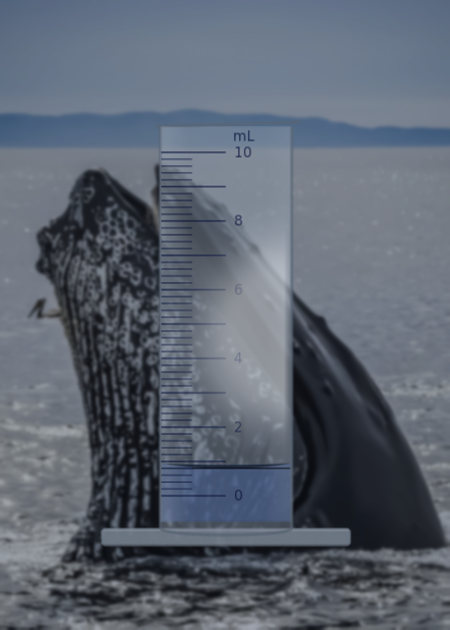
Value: 0.8 mL
